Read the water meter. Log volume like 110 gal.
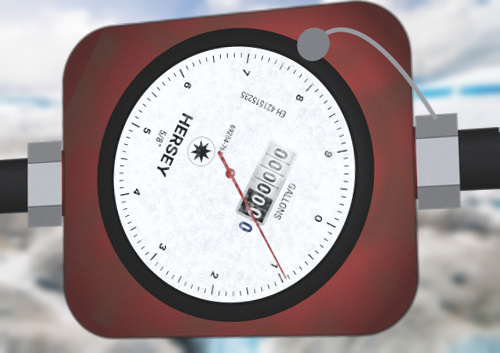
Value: 0.9 gal
